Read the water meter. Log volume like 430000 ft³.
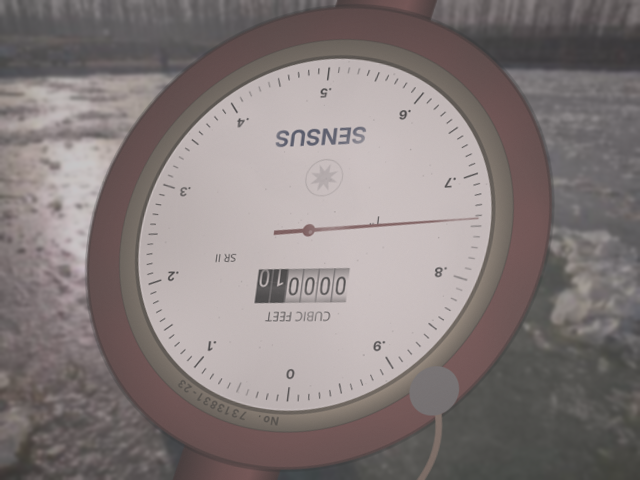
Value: 9.74 ft³
